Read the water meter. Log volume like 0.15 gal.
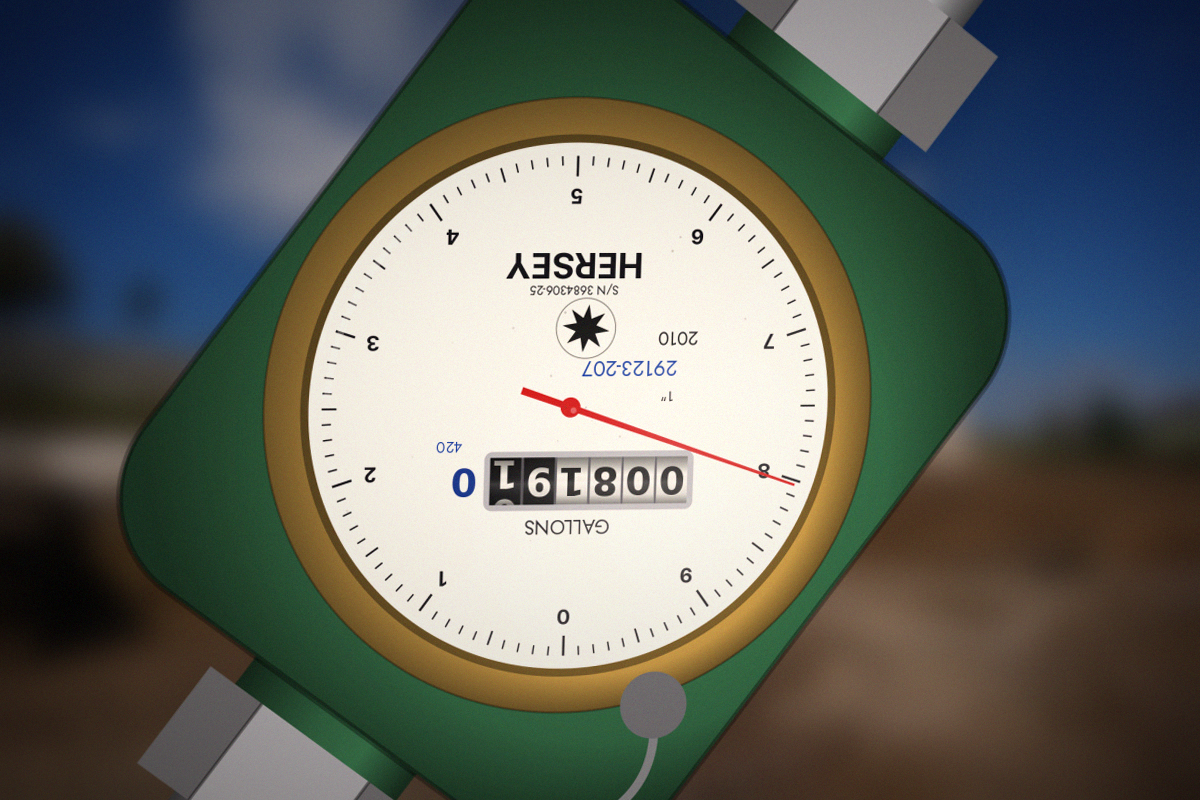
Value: 81908.0 gal
